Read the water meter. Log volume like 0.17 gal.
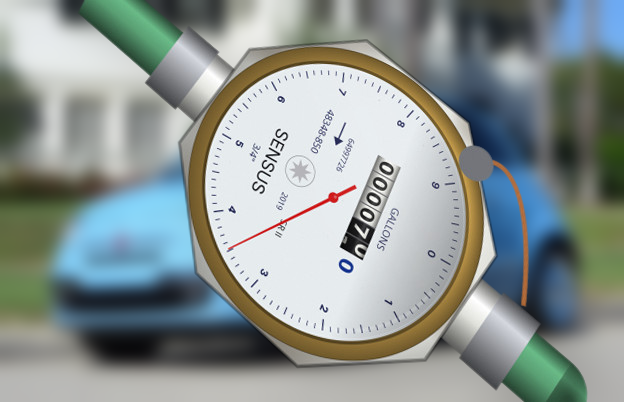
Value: 703.5 gal
